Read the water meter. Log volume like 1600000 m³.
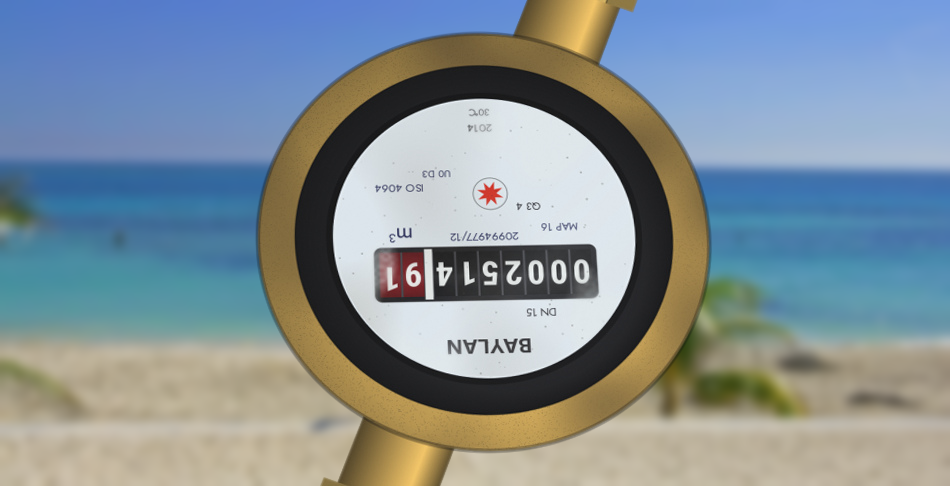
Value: 2514.91 m³
